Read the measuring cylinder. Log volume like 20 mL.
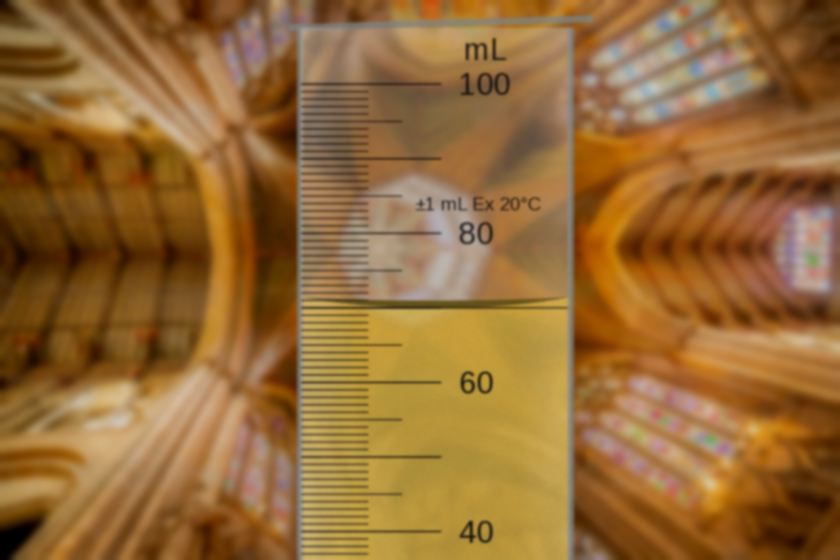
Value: 70 mL
